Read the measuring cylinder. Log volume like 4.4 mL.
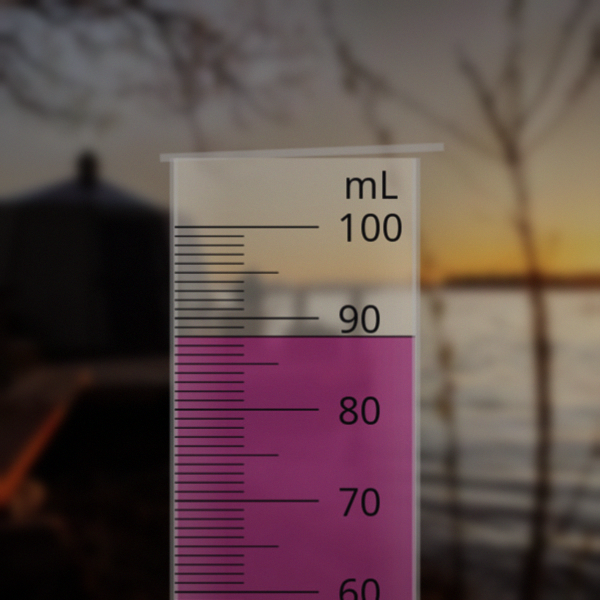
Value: 88 mL
